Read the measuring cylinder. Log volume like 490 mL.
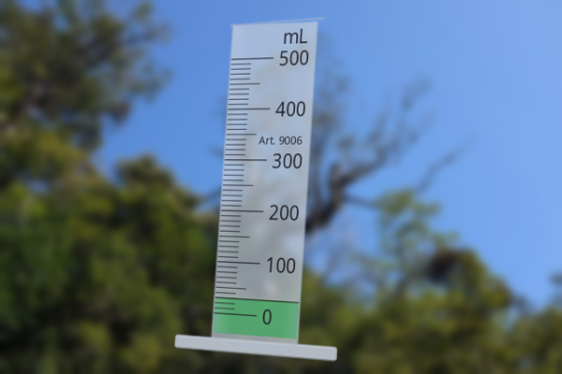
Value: 30 mL
